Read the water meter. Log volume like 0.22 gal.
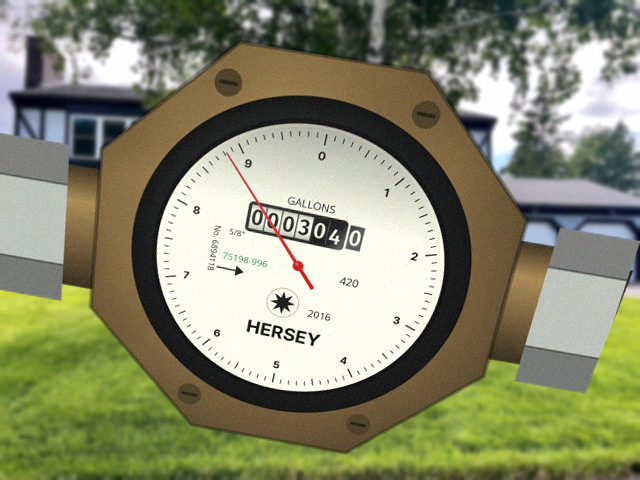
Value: 3038.8 gal
